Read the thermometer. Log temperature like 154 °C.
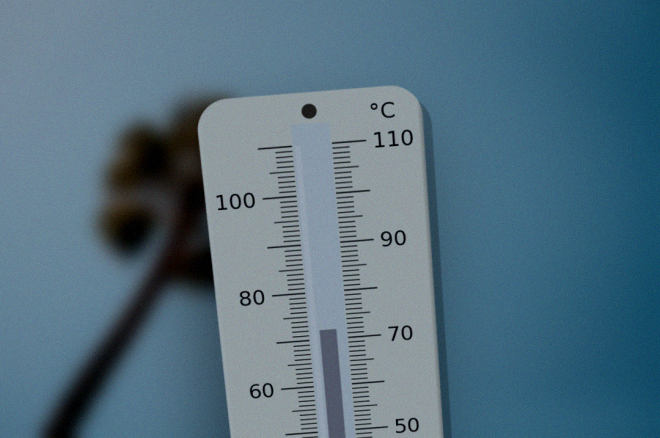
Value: 72 °C
